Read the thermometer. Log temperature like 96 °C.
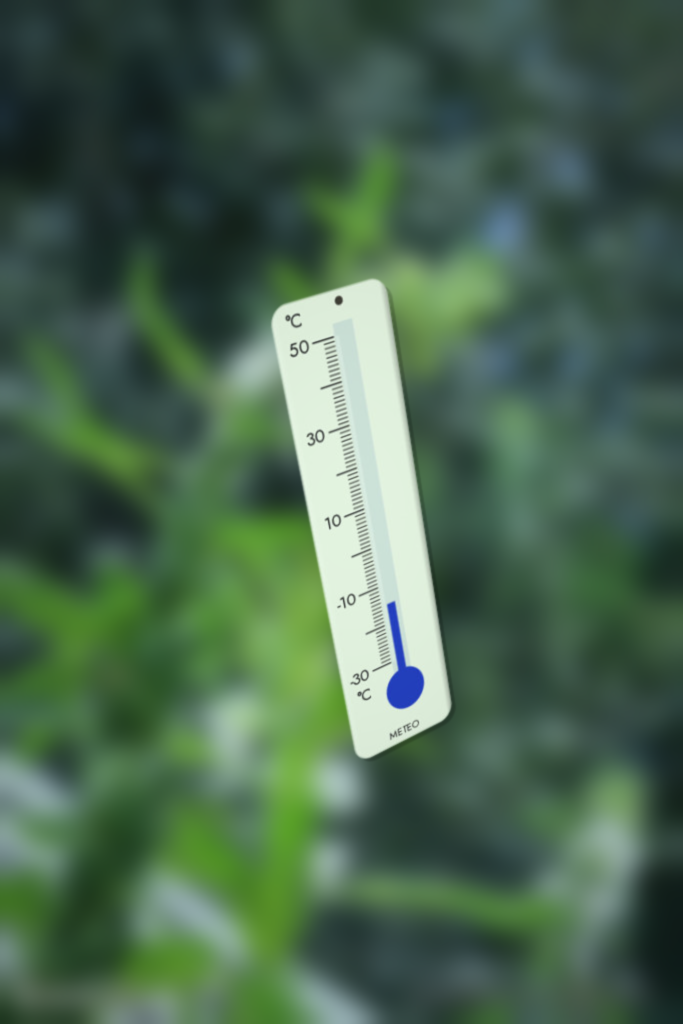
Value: -15 °C
